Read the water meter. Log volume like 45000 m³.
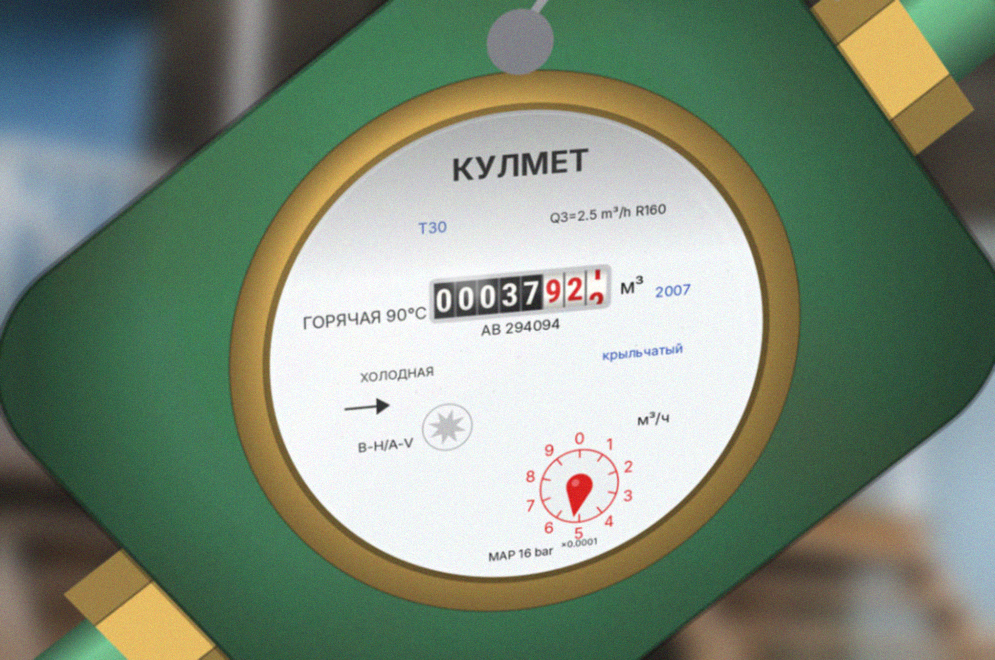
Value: 37.9215 m³
